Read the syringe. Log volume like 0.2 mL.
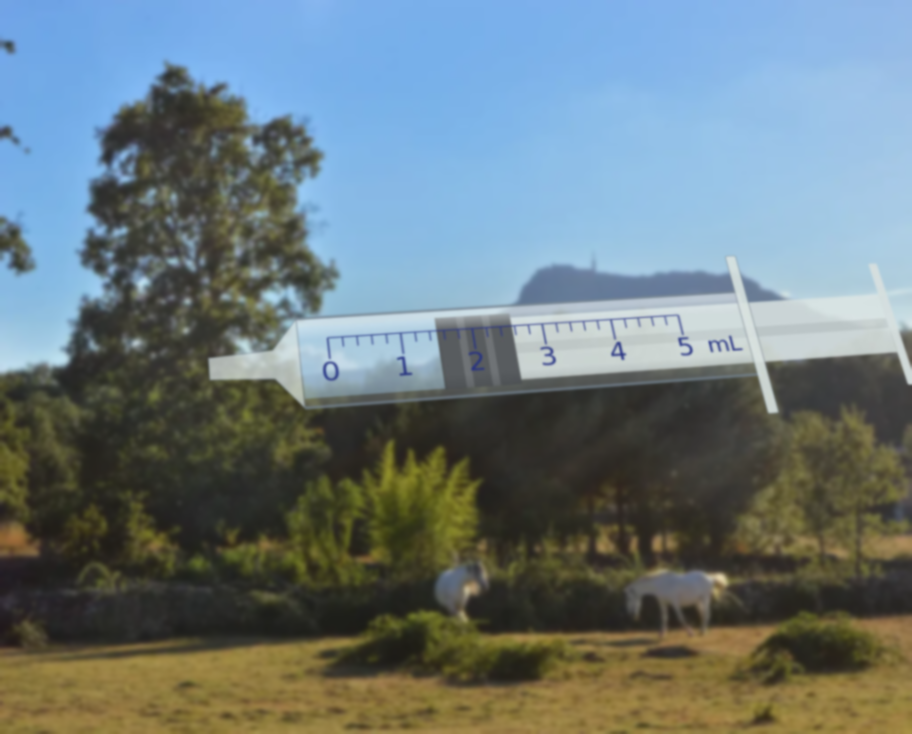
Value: 1.5 mL
